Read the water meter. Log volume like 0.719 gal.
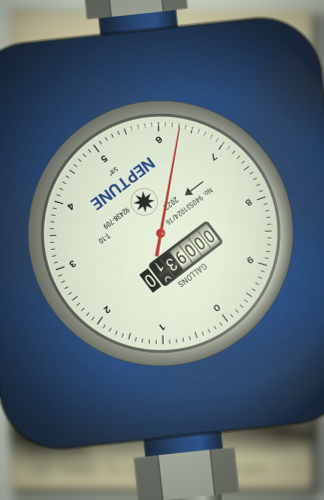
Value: 9306.3 gal
